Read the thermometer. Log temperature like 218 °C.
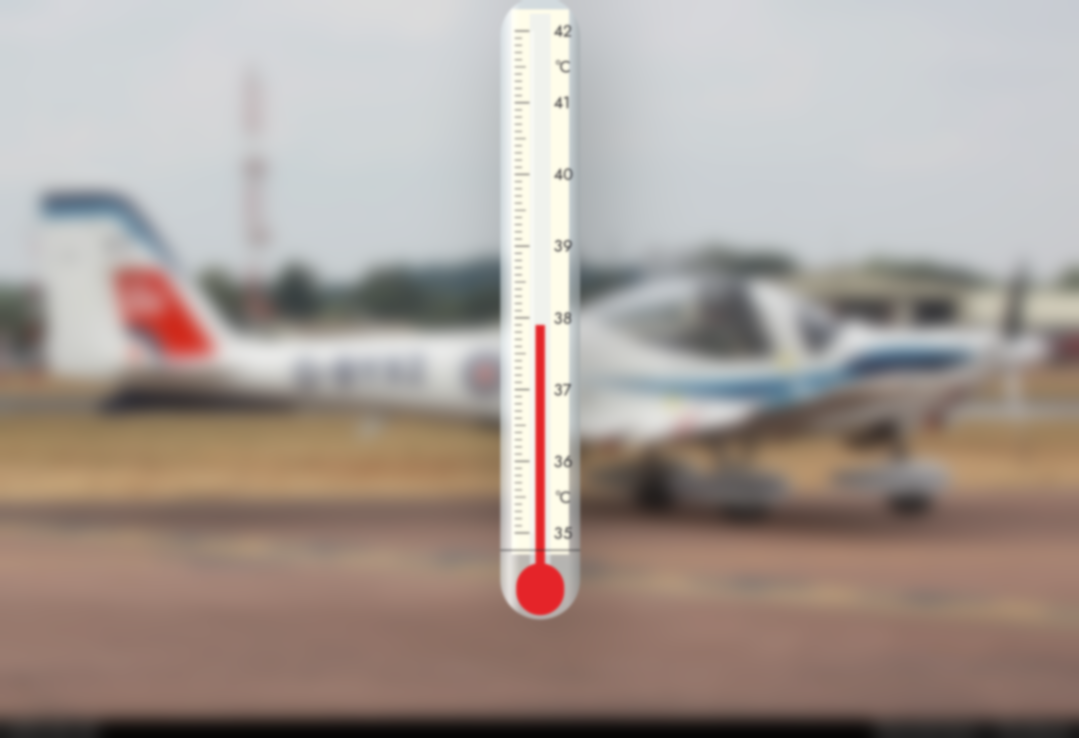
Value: 37.9 °C
